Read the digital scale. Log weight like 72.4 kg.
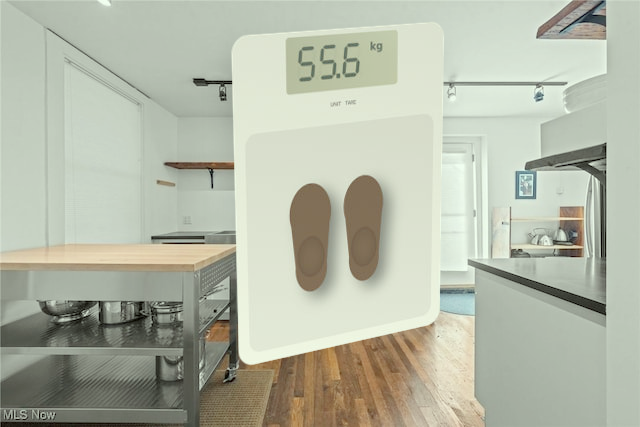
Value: 55.6 kg
